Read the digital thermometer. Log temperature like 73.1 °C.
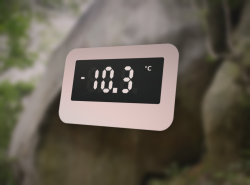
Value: -10.3 °C
